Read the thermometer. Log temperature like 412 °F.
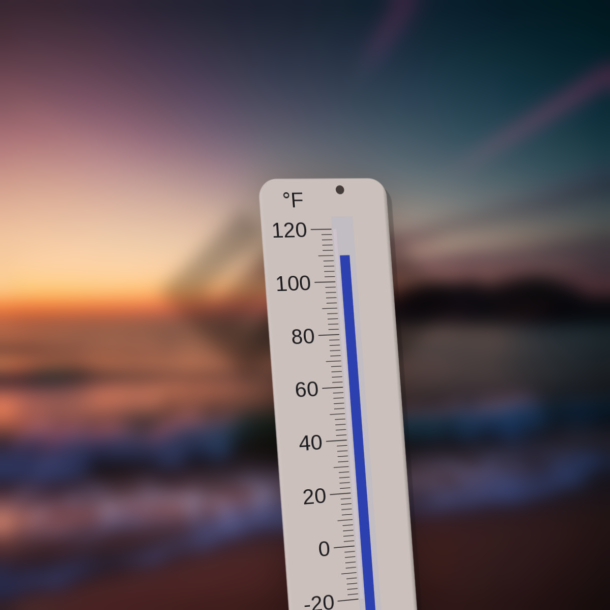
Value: 110 °F
